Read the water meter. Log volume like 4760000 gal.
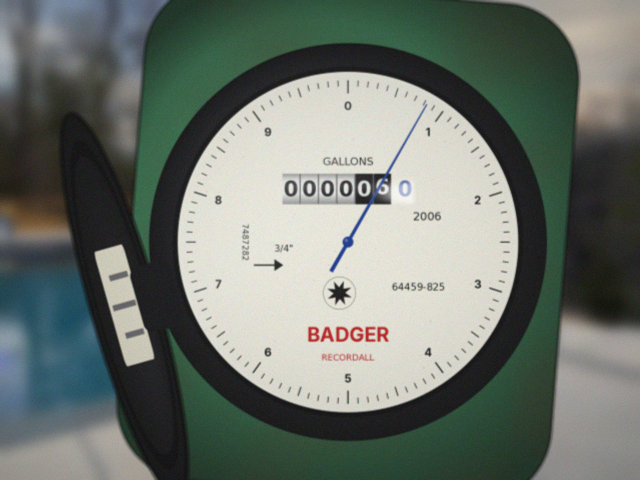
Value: 60.8 gal
